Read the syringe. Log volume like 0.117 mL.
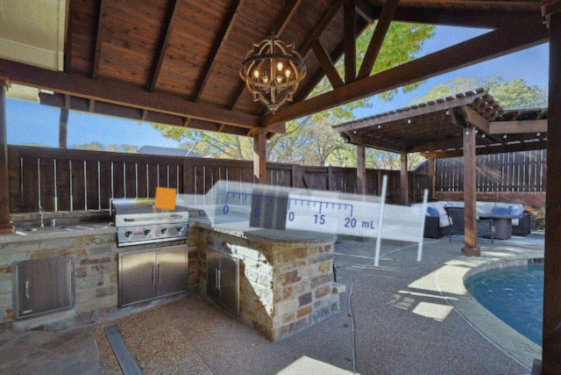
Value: 4 mL
